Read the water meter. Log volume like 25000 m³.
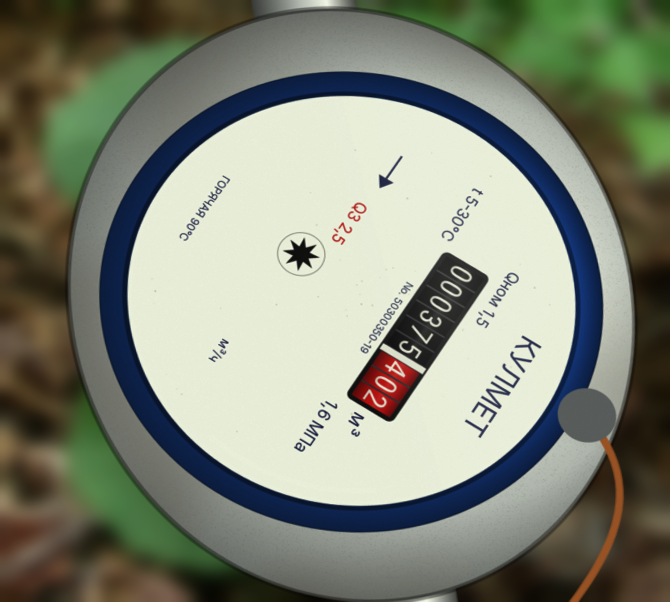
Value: 375.402 m³
